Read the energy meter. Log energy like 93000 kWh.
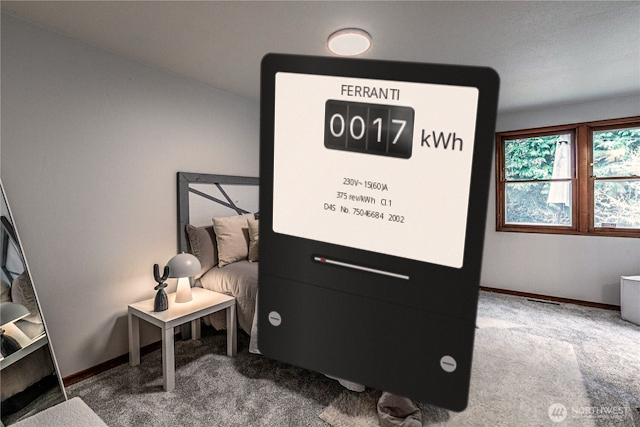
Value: 17 kWh
